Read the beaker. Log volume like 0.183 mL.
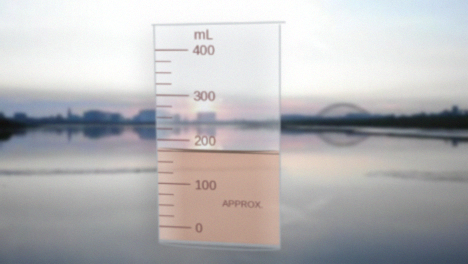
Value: 175 mL
